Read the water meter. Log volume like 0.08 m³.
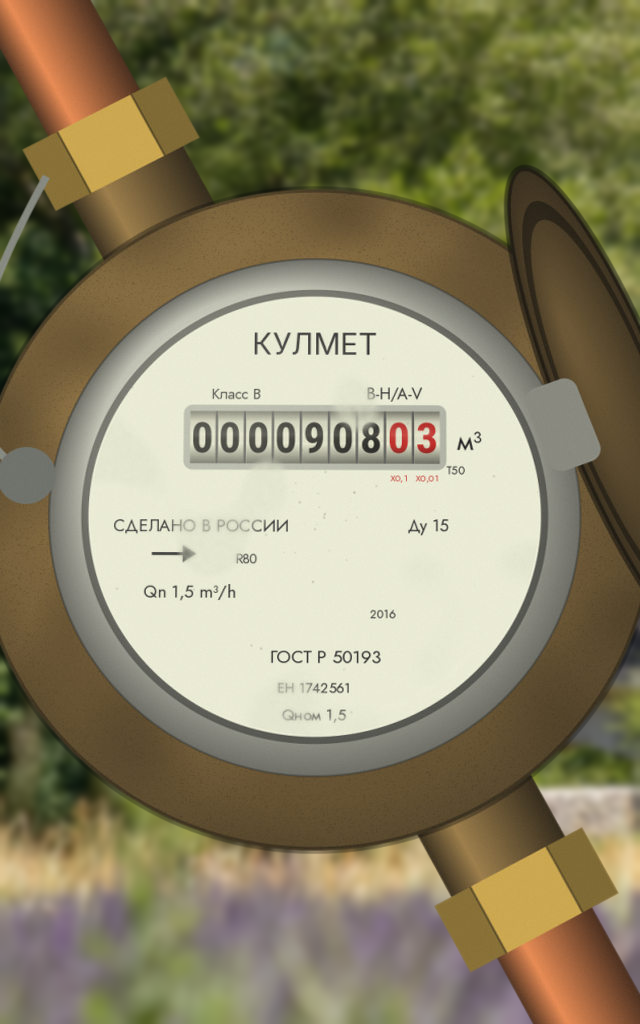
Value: 908.03 m³
